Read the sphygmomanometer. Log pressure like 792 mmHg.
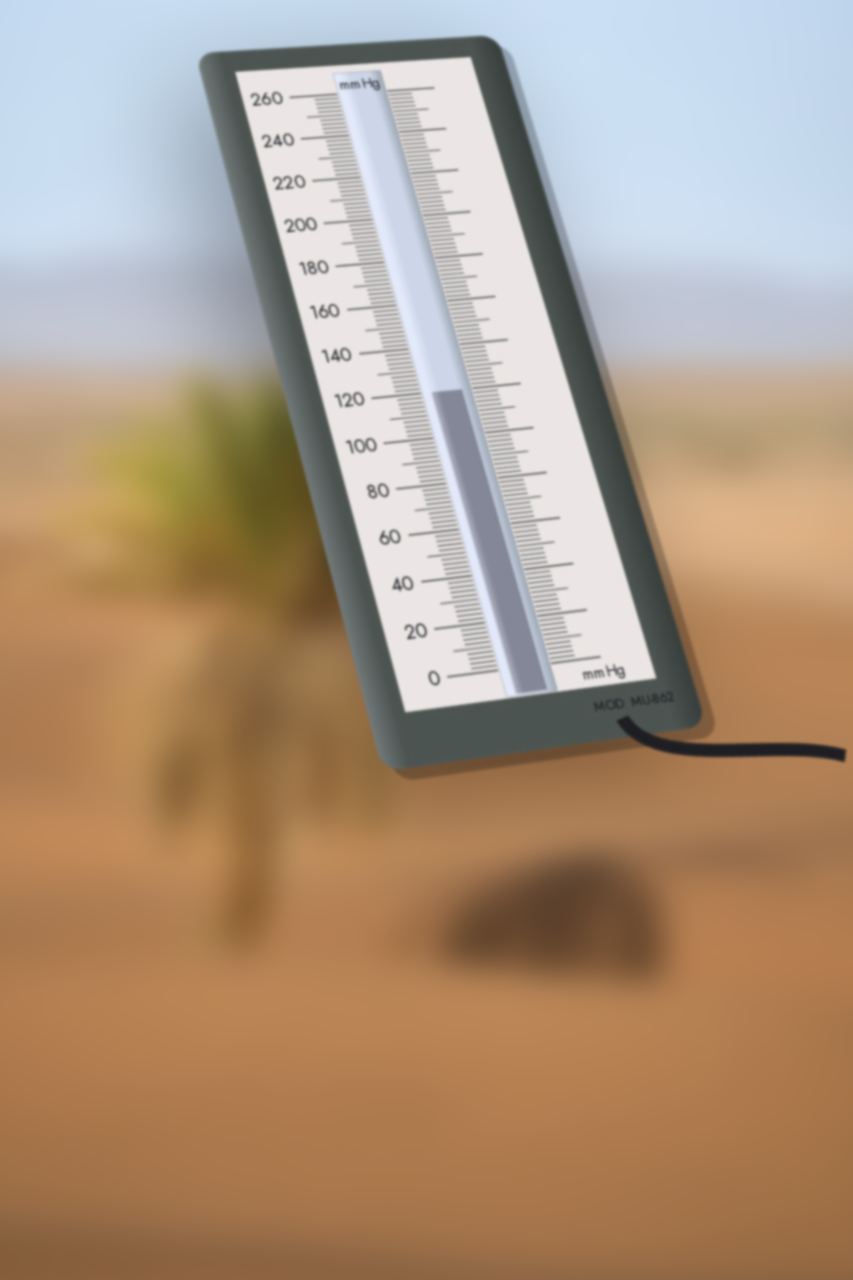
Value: 120 mmHg
